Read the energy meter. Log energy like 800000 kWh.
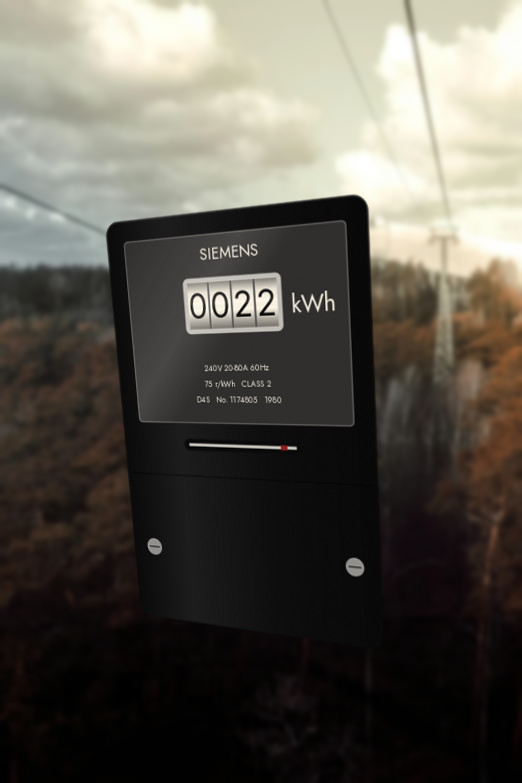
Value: 22 kWh
